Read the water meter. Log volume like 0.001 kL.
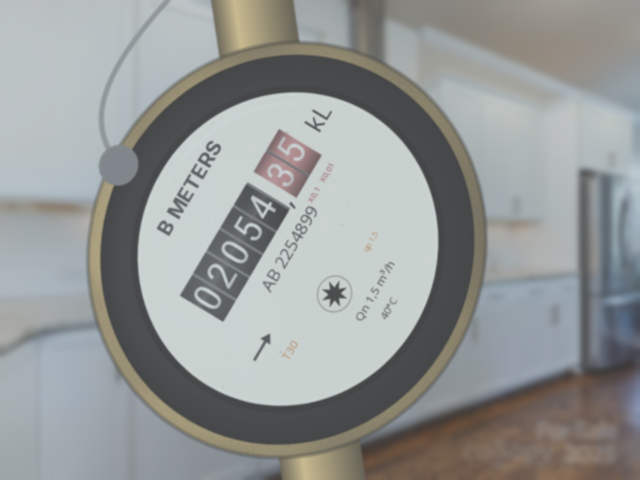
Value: 2054.35 kL
